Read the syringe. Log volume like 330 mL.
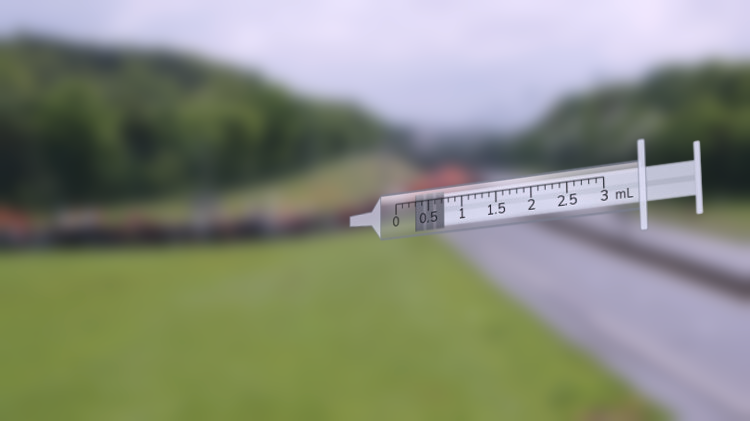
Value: 0.3 mL
